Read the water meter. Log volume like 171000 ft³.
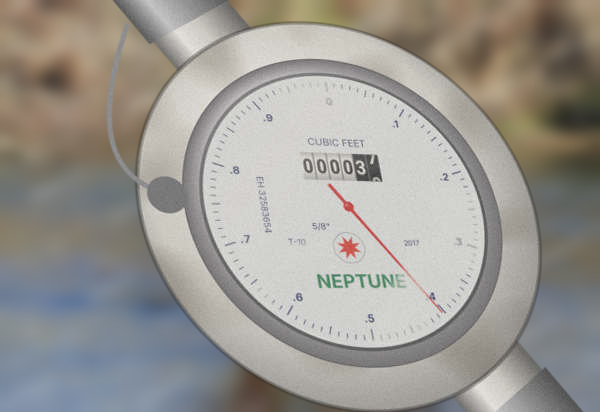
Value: 37.40 ft³
